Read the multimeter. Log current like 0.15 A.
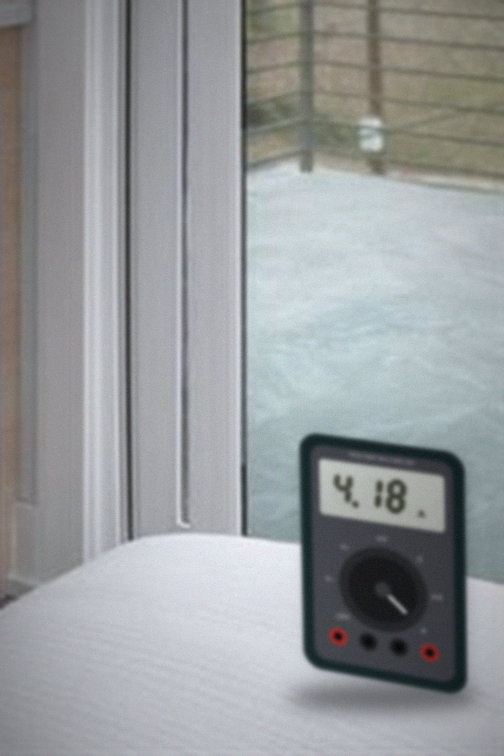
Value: 4.18 A
